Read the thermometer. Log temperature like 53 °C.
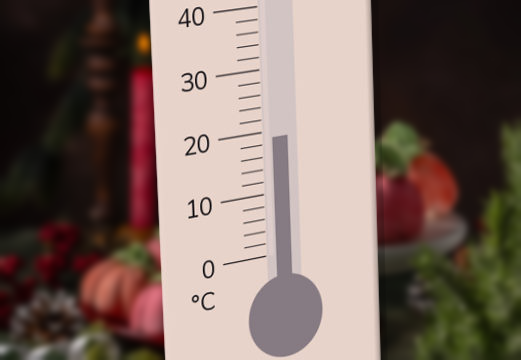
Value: 19 °C
